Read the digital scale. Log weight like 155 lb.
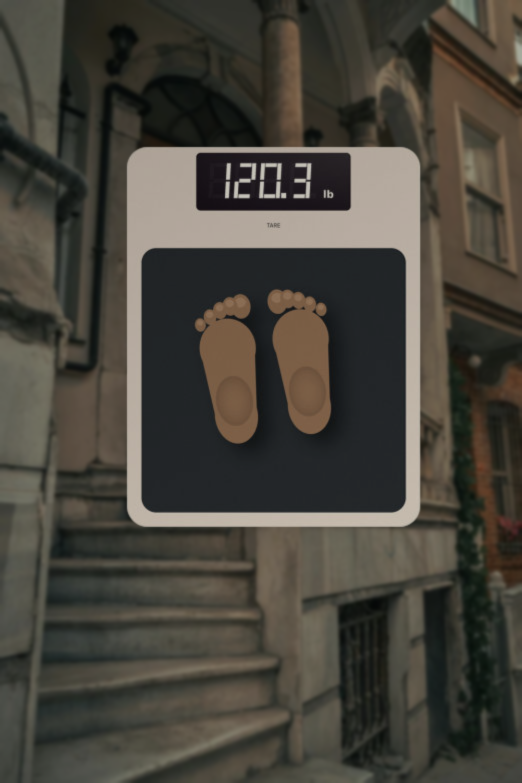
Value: 120.3 lb
